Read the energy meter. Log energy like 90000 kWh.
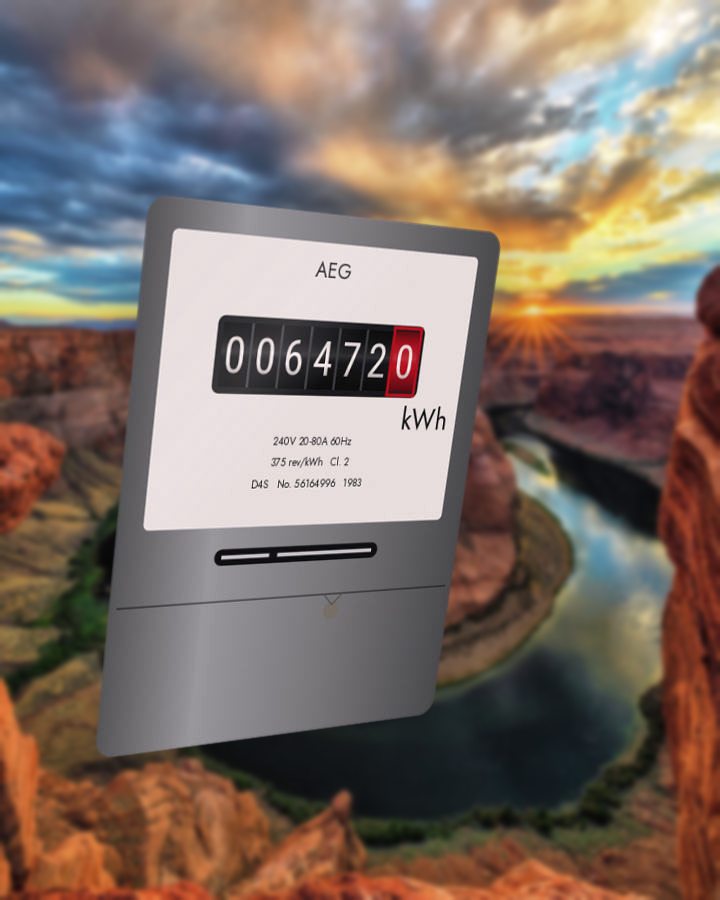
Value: 6472.0 kWh
